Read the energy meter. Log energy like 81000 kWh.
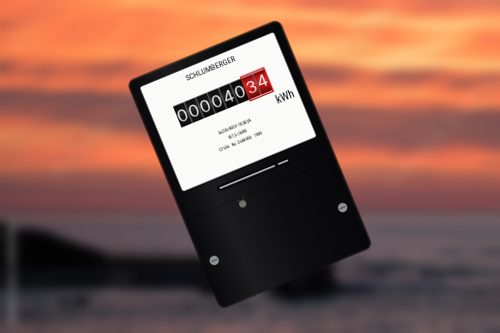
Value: 40.34 kWh
